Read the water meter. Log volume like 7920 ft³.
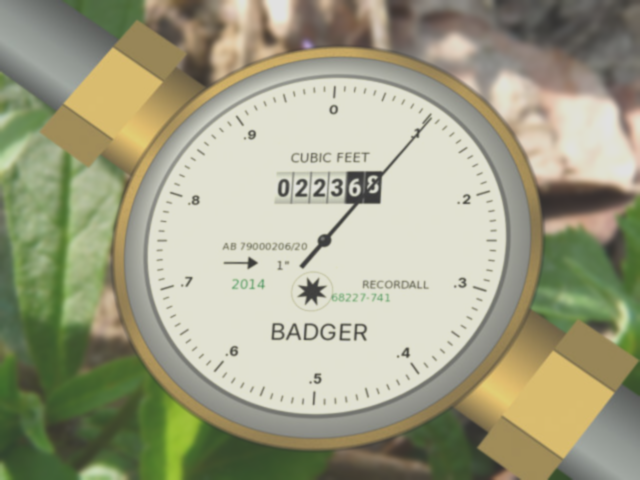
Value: 22368.10 ft³
